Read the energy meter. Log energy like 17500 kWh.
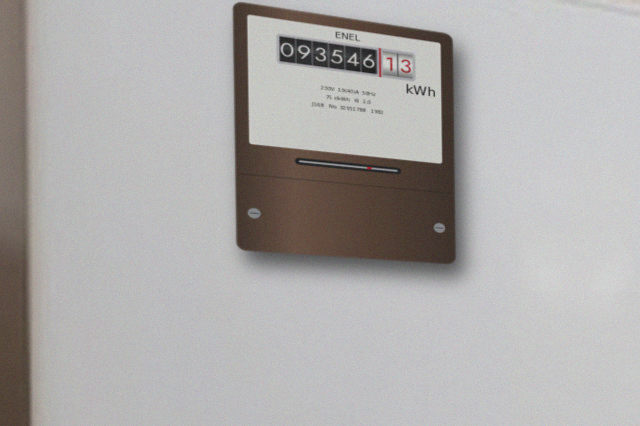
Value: 93546.13 kWh
